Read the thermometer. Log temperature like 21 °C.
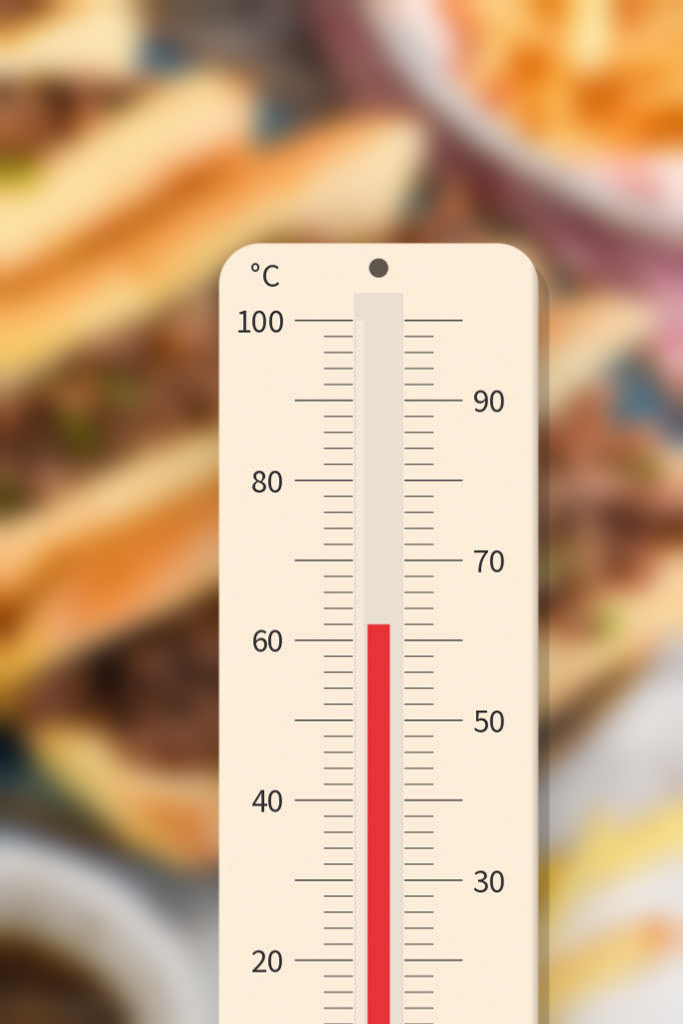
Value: 62 °C
